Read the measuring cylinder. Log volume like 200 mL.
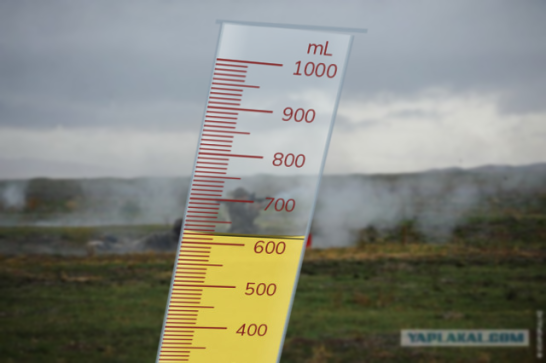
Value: 620 mL
